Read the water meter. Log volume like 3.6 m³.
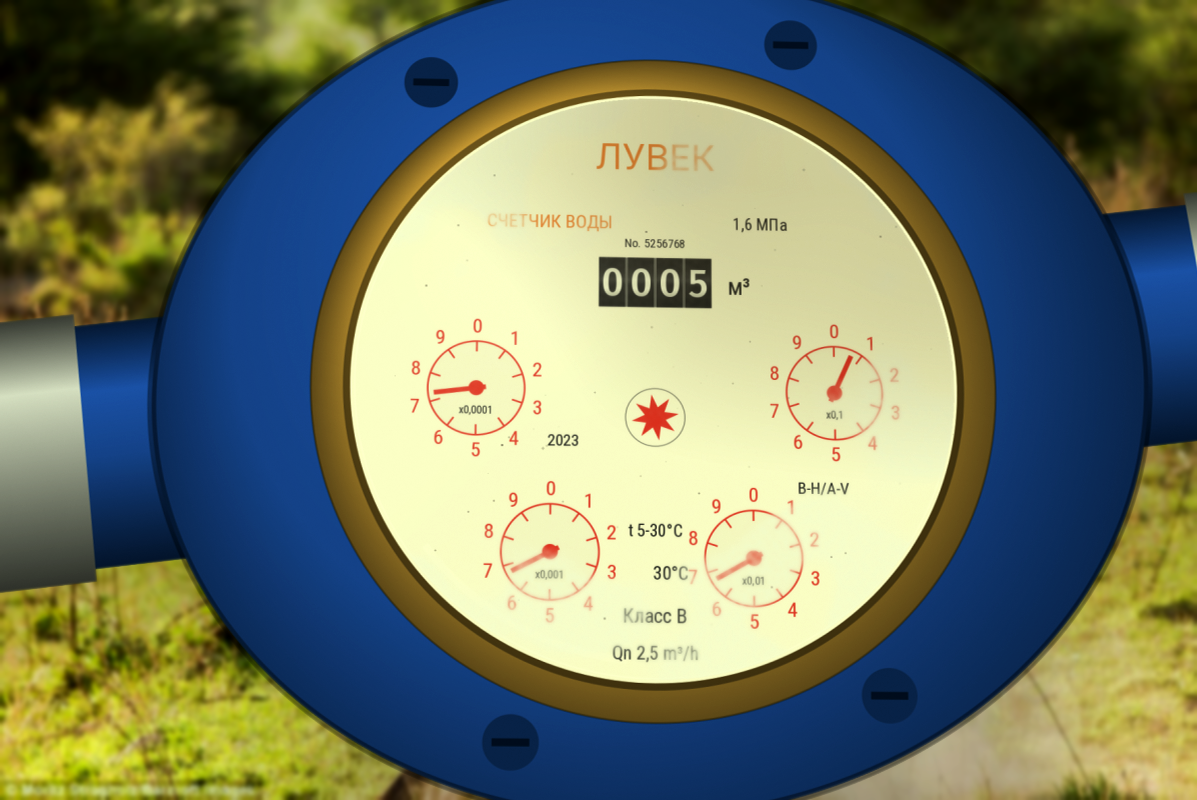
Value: 5.0667 m³
